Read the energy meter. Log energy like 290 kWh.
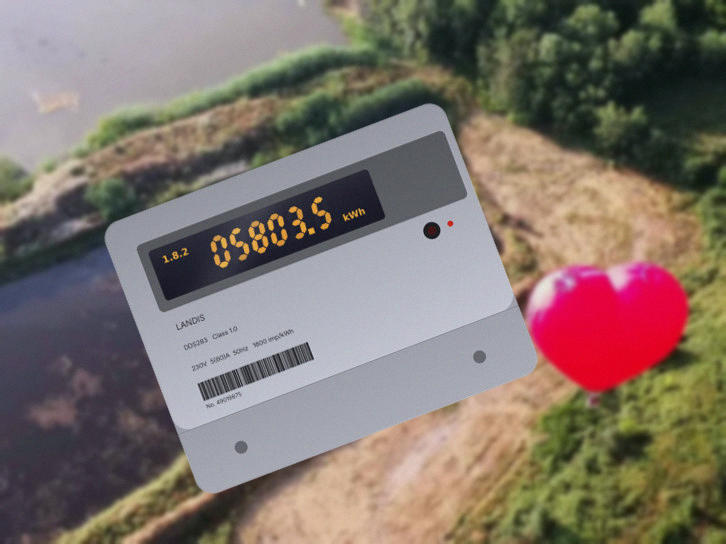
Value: 5803.5 kWh
